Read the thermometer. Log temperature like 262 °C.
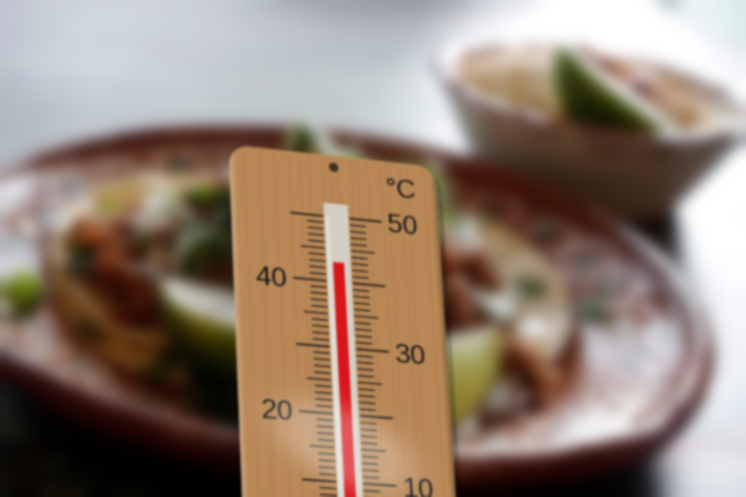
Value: 43 °C
